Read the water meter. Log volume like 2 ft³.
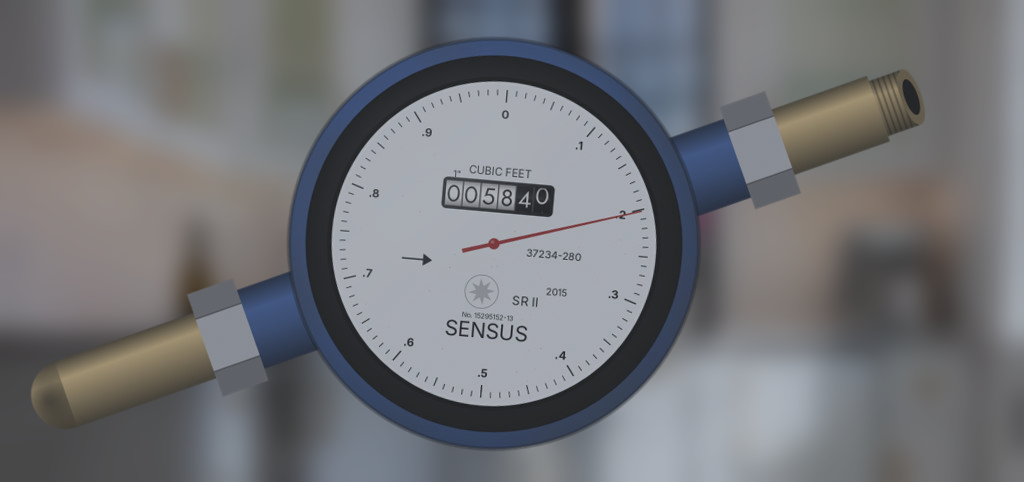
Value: 5840.20 ft³
